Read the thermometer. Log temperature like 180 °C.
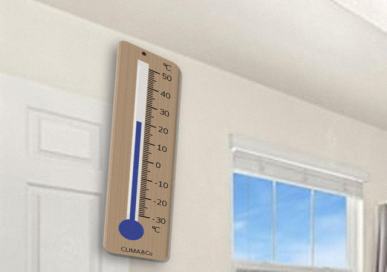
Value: 20 °C
